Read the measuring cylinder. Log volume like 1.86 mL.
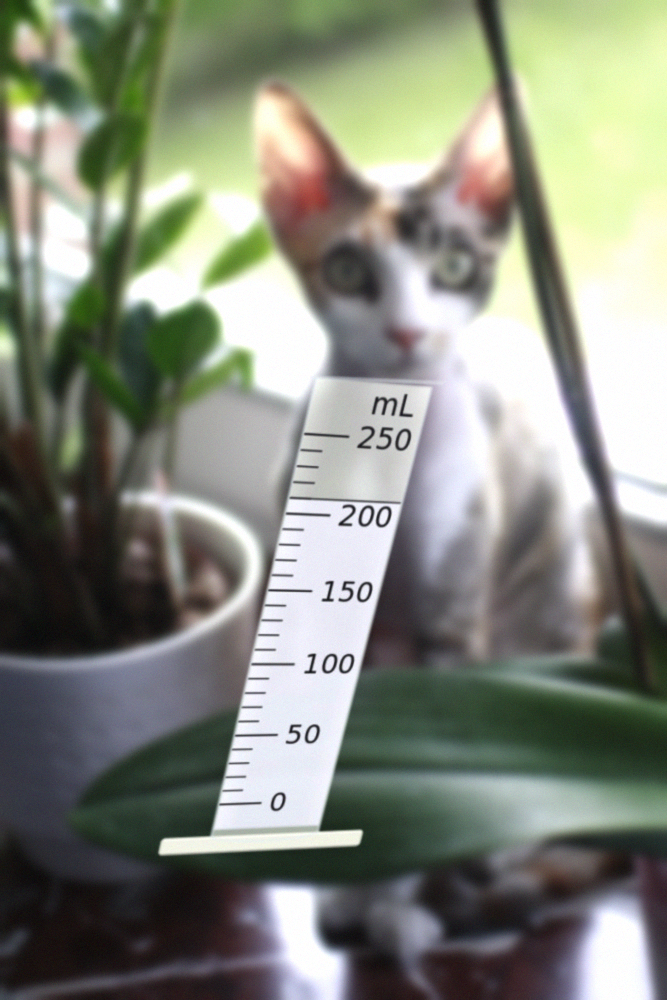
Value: 210 mL
